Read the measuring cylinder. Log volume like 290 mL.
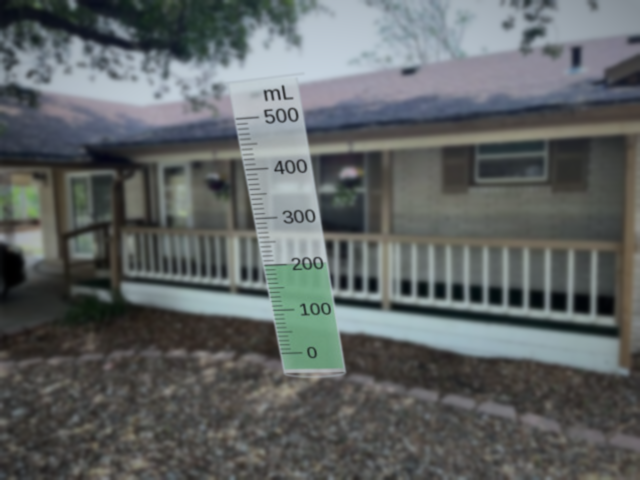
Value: 200 mL
